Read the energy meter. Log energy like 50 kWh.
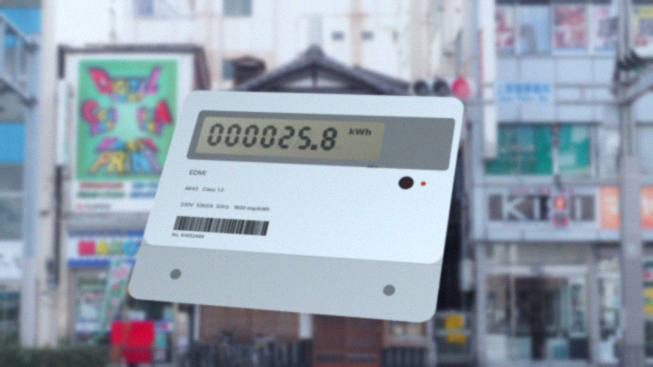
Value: 25.8 kWh
